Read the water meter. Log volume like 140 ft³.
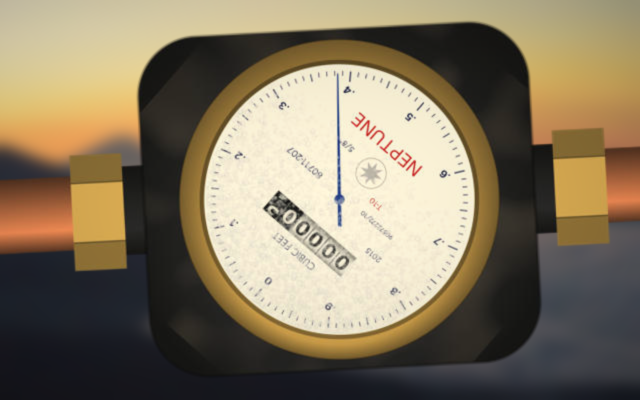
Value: 3.38 ft³
